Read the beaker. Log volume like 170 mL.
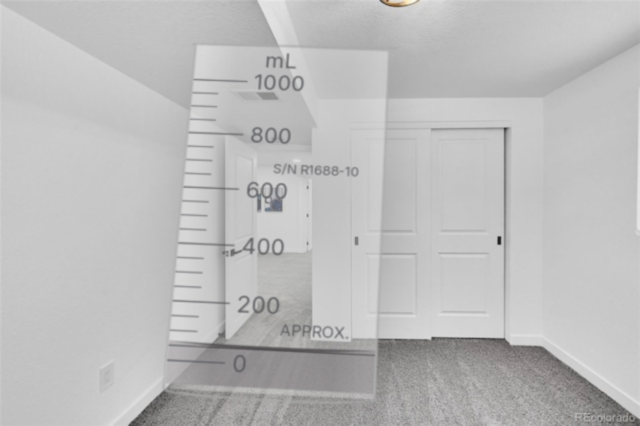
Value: 50 mL
